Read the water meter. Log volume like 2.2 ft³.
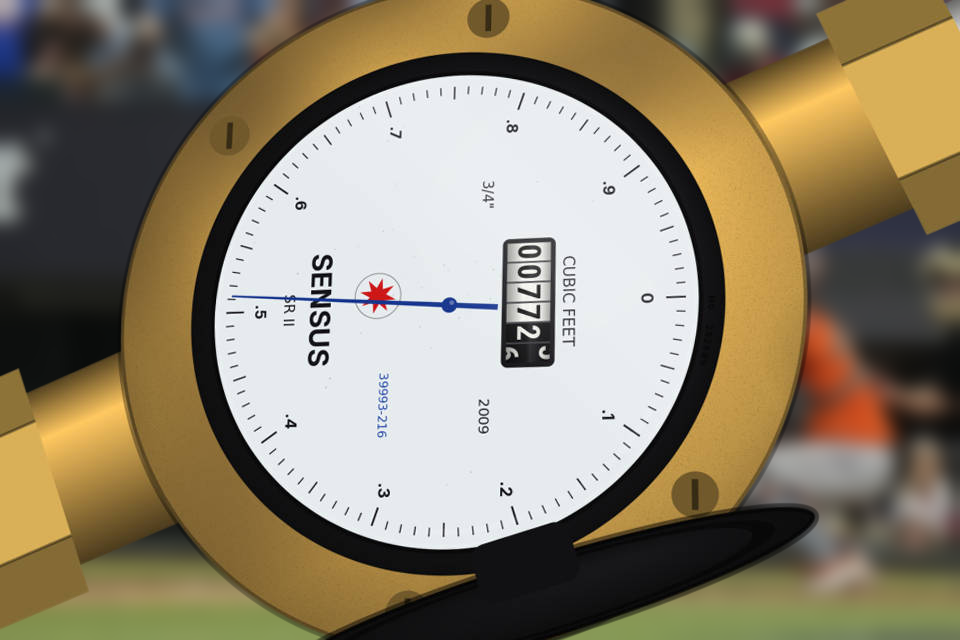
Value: 7725.51 ft³
